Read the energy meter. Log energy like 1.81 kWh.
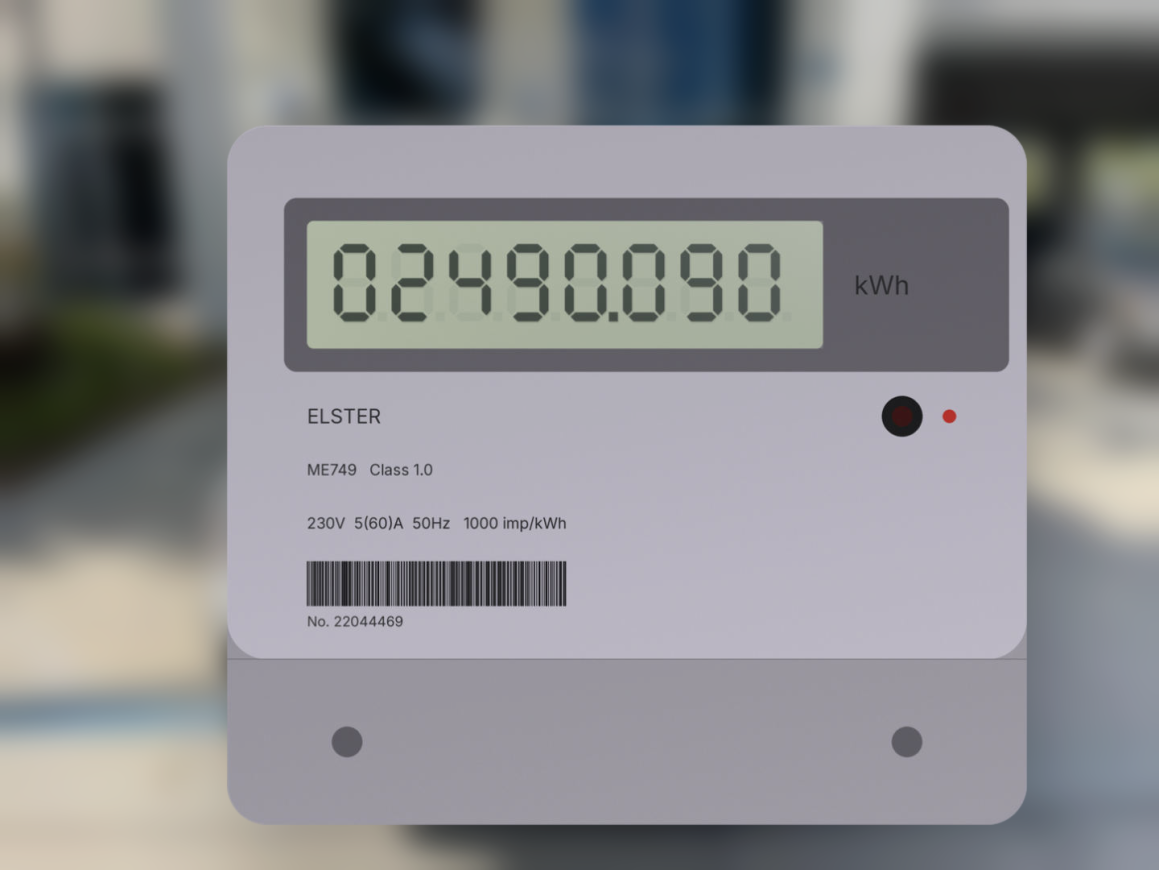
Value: 2490.090 kWh
